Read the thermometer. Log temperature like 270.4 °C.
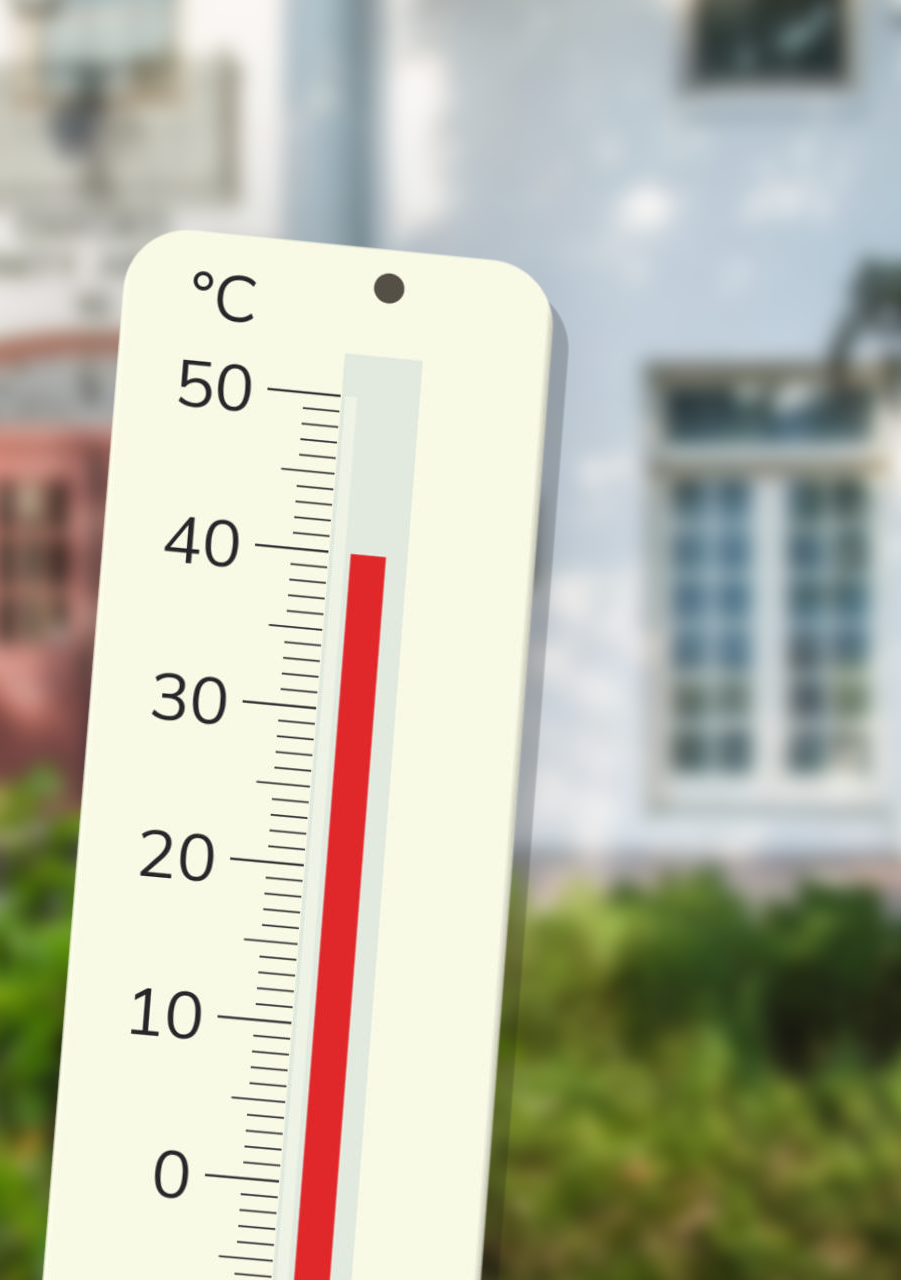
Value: 40 °C
